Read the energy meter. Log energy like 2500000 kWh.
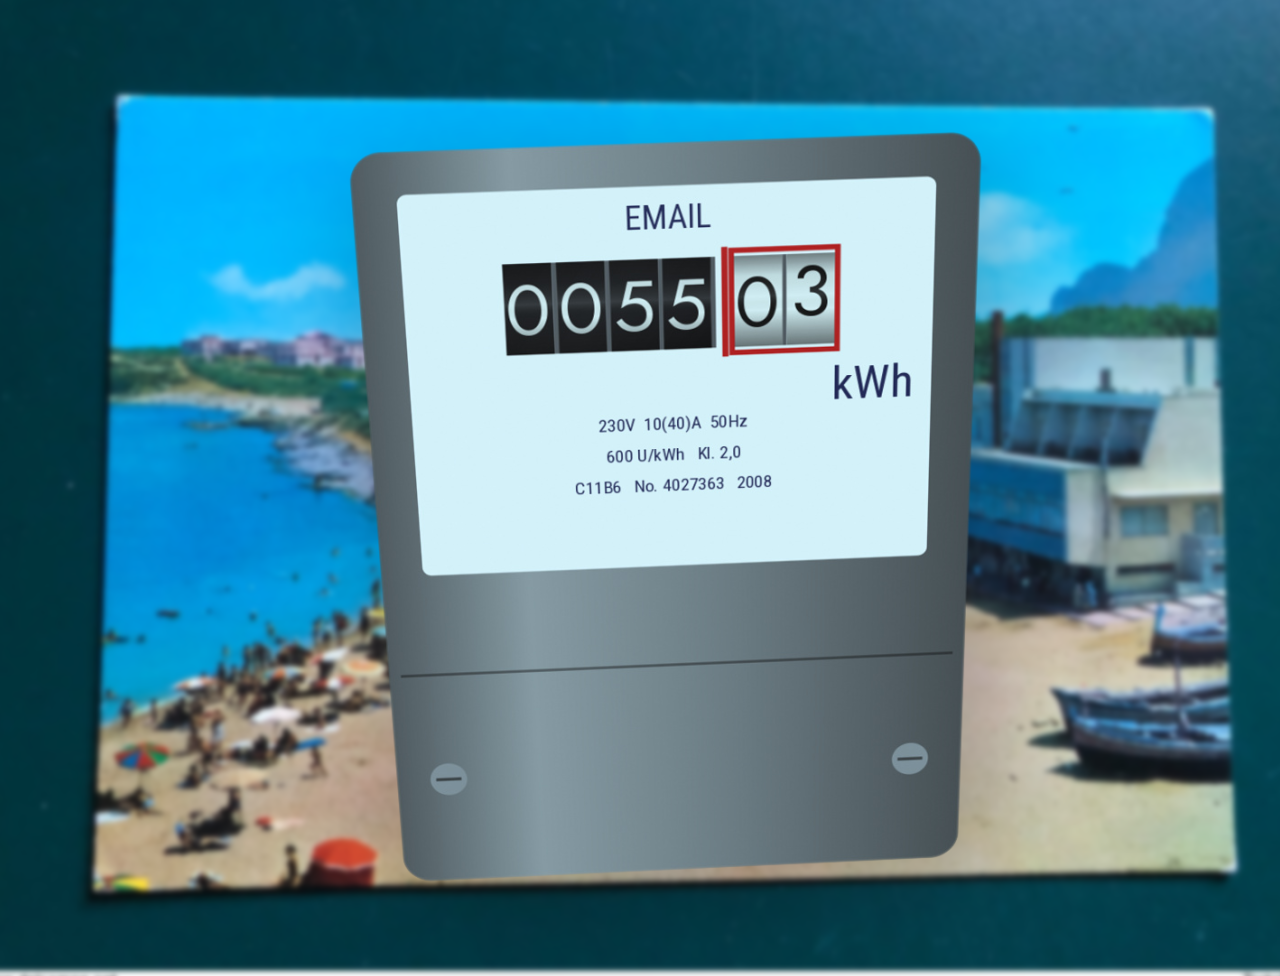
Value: 55.03 kWh
